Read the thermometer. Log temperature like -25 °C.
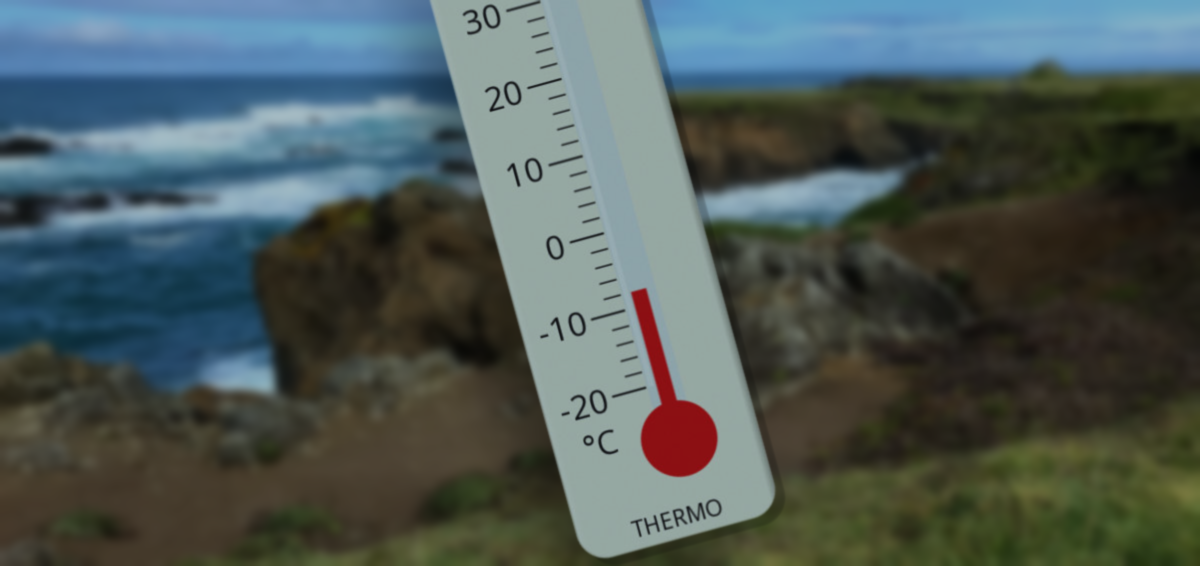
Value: -8 °C
